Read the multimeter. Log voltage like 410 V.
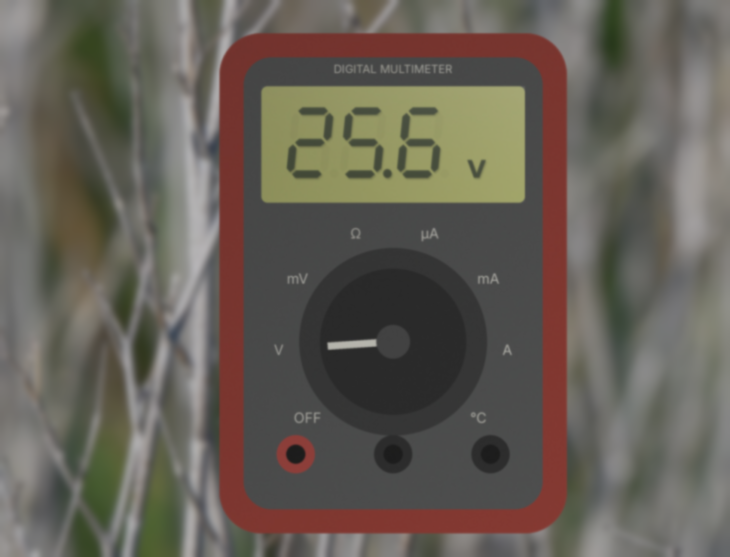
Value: 25.6 V
